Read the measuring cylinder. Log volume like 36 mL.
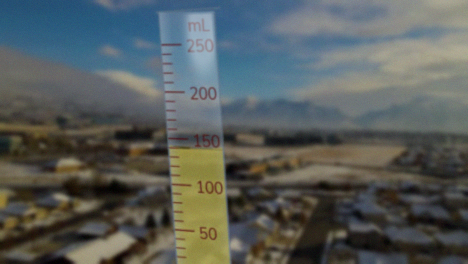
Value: 140 mL
